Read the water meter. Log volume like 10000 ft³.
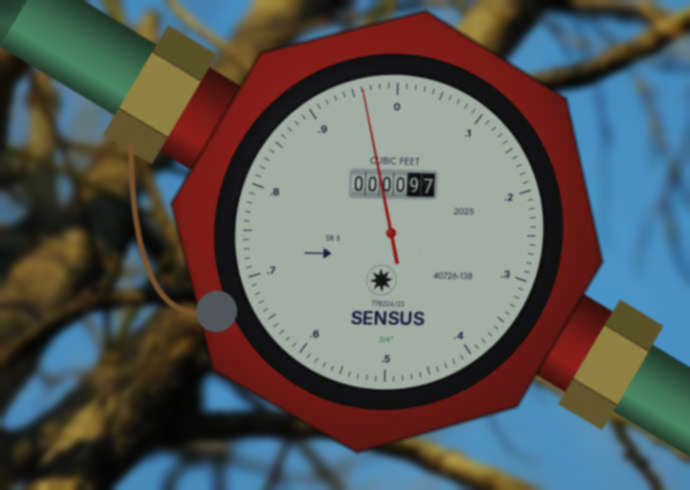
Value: 96.96 ft³
